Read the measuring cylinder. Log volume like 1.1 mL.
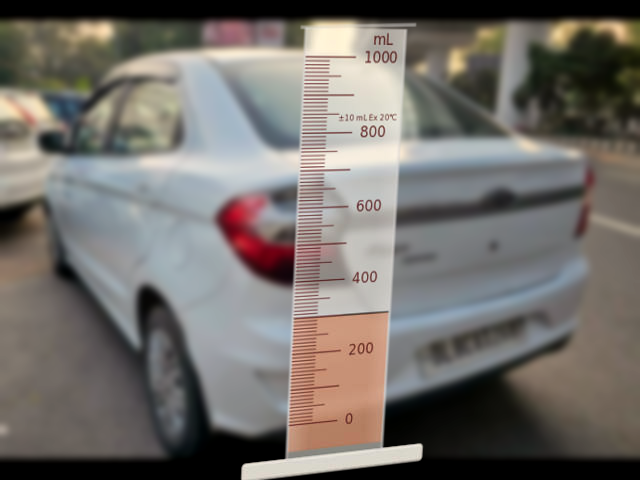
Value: 300 mL
